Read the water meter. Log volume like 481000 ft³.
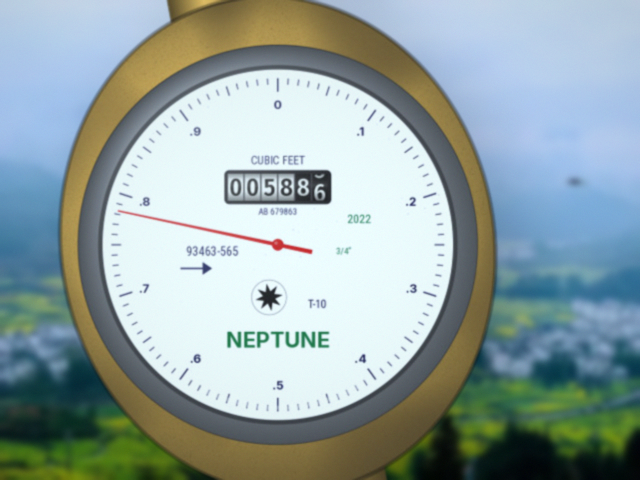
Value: 5885.78 ft³
